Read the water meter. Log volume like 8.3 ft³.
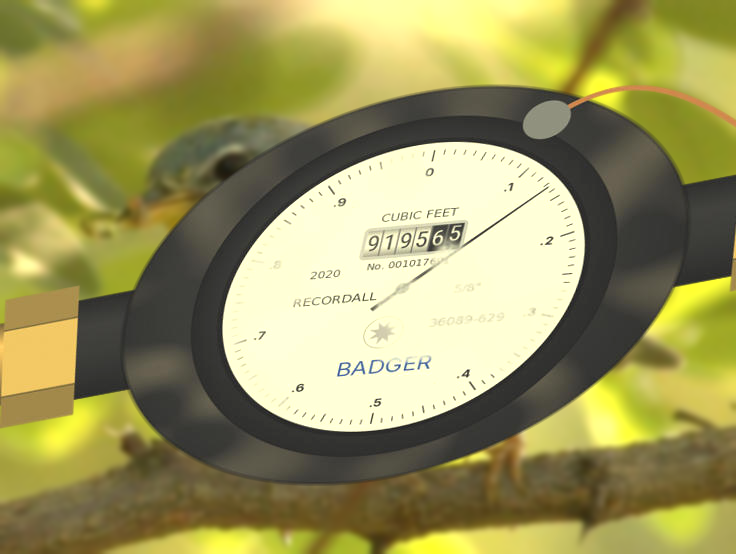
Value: 919565.13 ft³
